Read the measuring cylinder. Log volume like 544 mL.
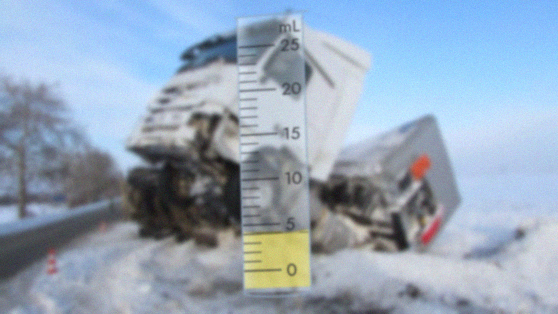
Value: 4 mL
